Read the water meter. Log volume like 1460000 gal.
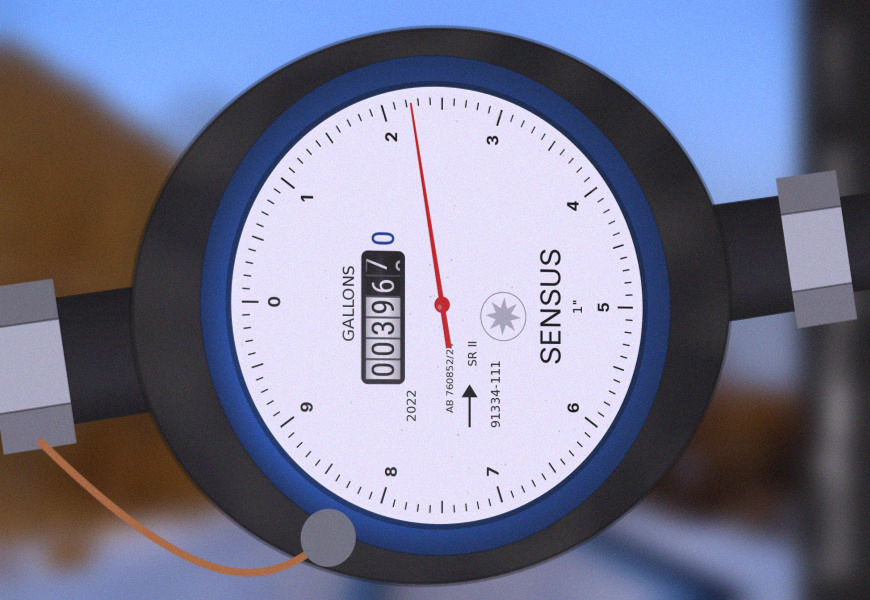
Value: 39672.2 gal
